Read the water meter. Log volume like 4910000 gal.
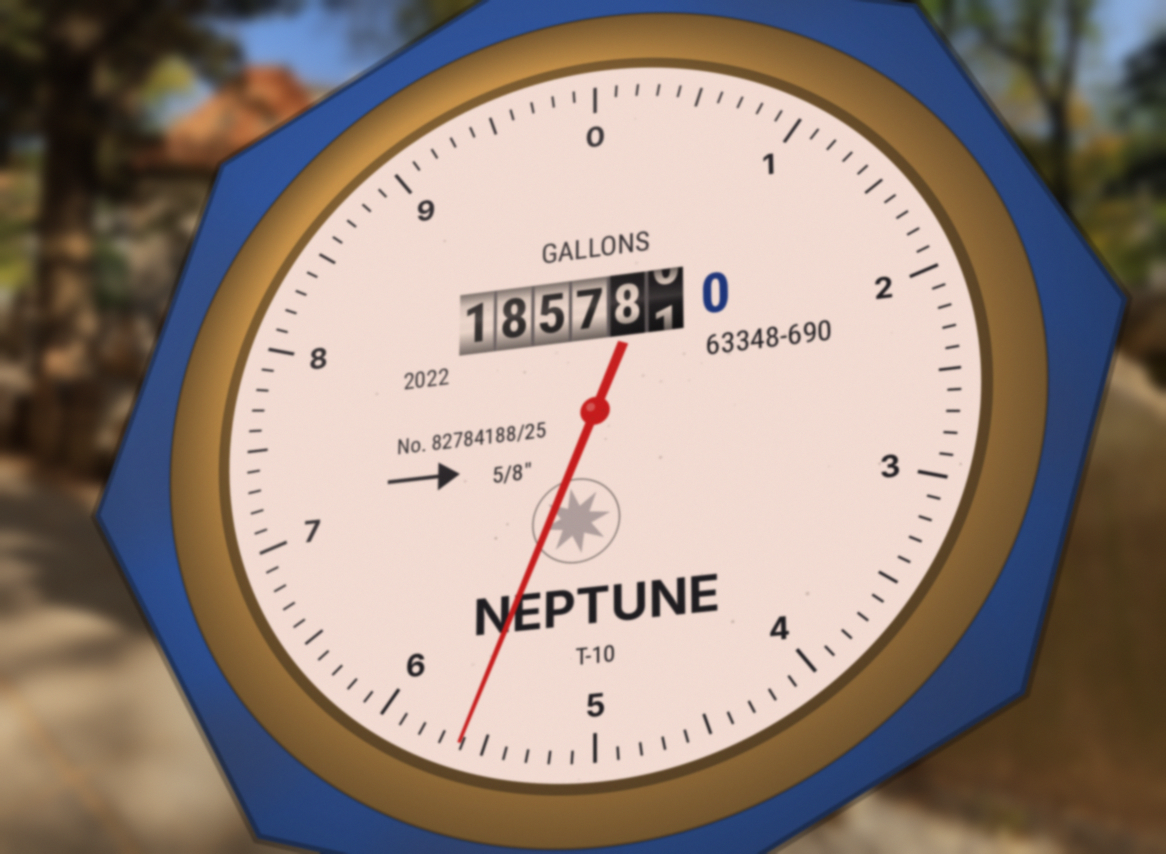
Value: 1857805.6 gal
